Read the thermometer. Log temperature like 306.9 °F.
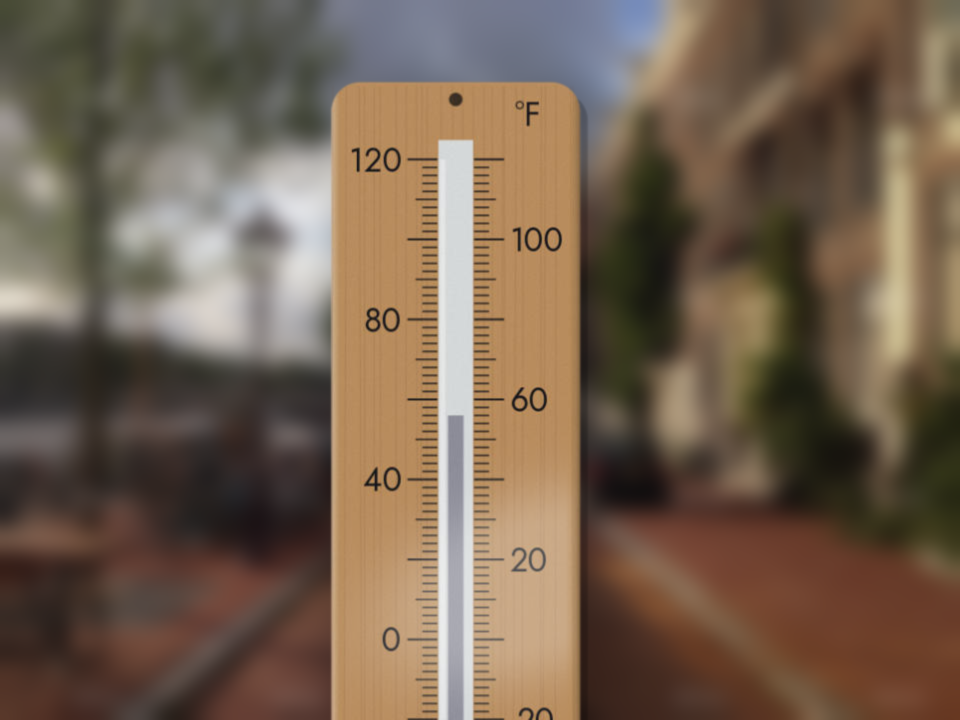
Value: 56 °F
